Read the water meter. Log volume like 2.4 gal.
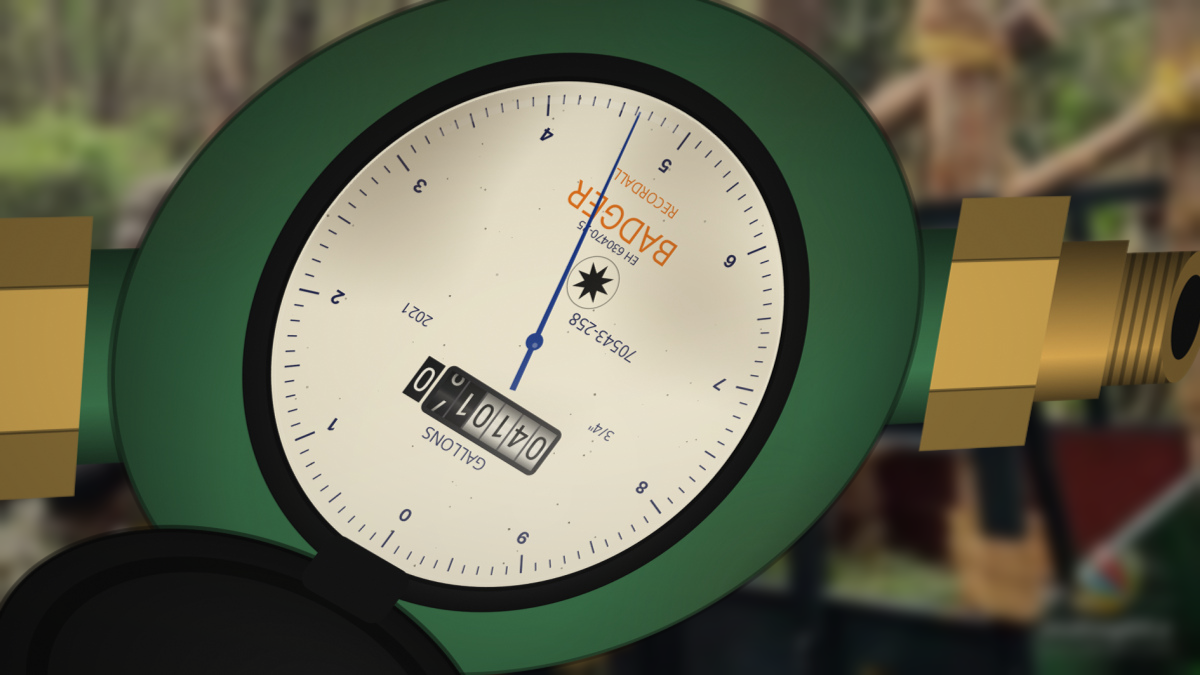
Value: 410174.6 gal
